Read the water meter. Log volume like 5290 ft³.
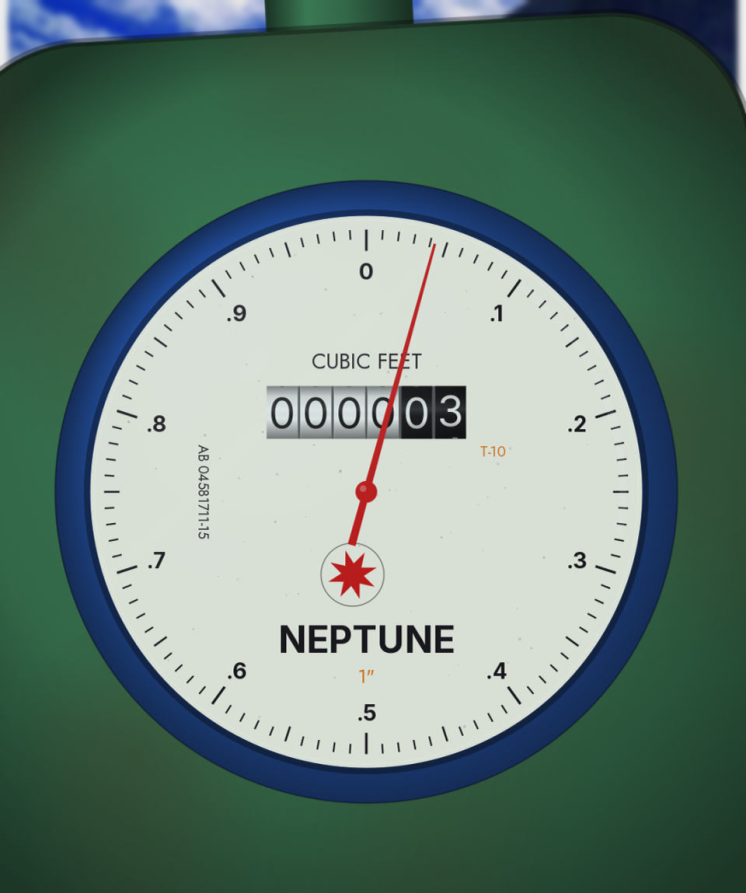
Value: 3.04 ft³
